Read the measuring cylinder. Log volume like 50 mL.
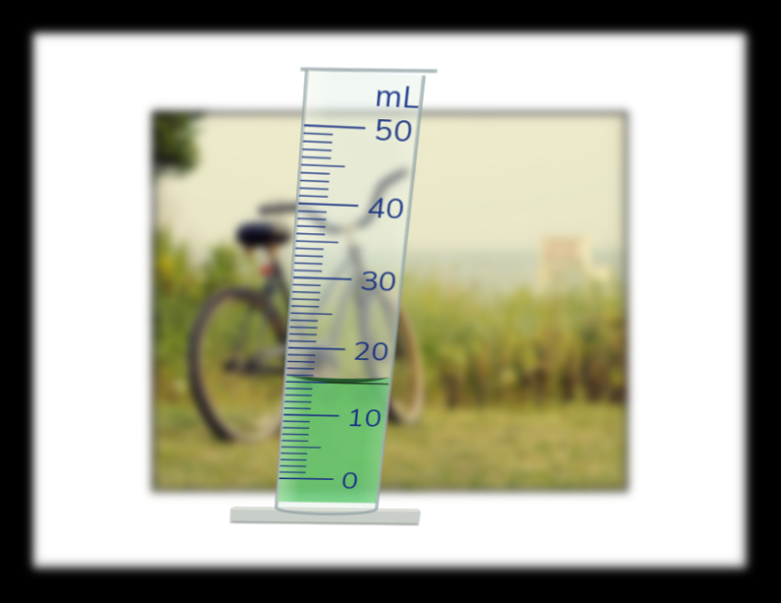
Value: 15 mL
